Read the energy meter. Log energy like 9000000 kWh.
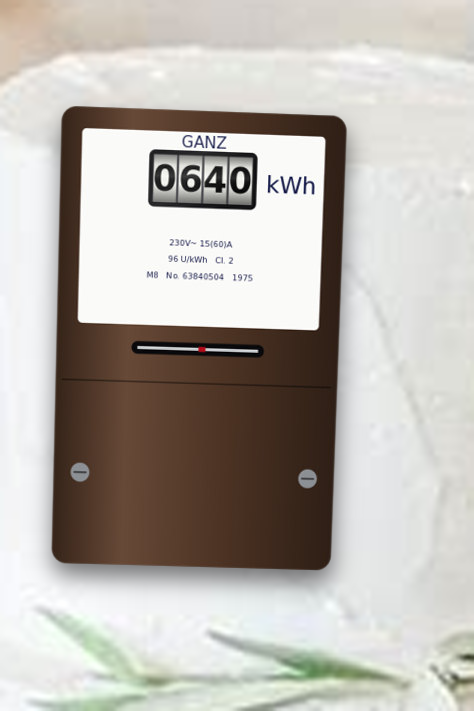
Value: 640 kWh
